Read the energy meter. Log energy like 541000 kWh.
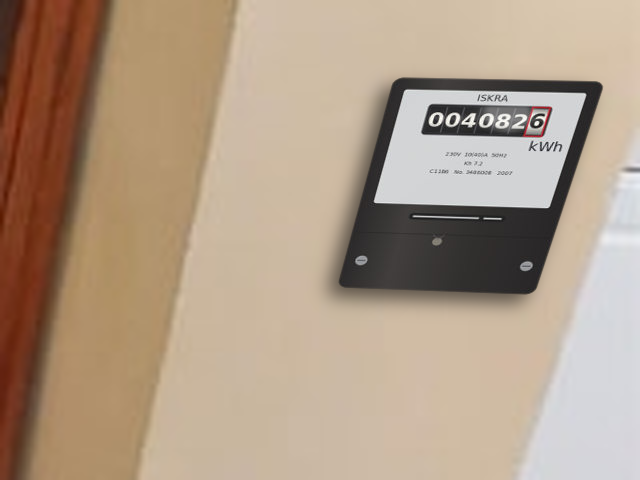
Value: 4082.6 kWh
